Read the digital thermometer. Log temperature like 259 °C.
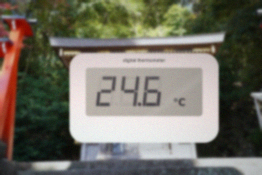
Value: 24.6 °C
